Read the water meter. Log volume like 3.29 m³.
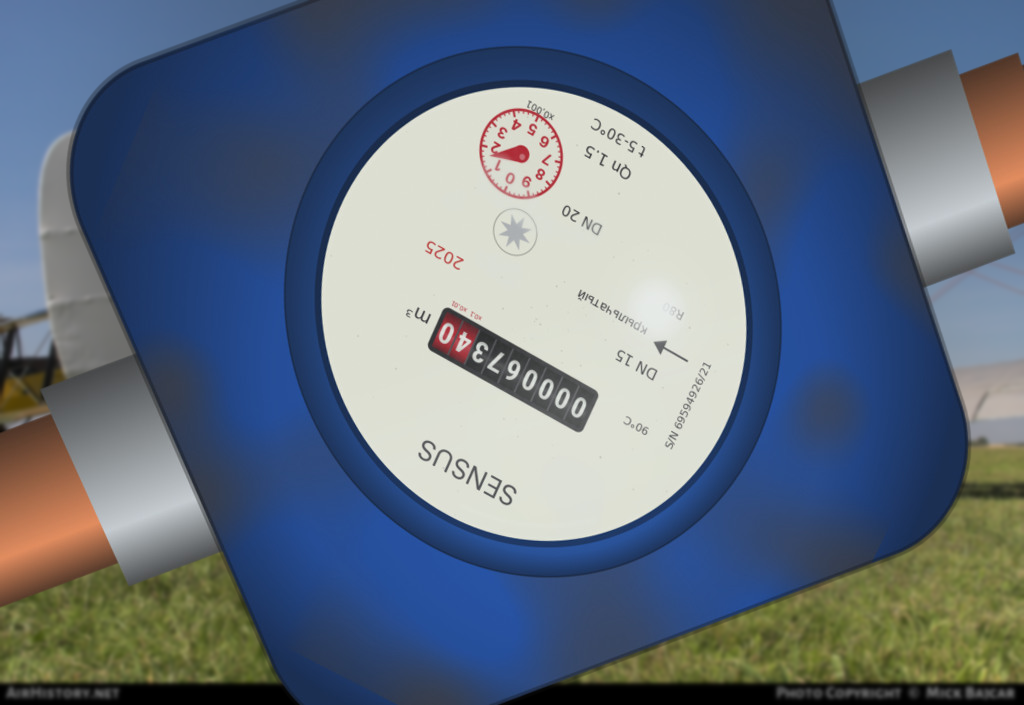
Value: 673.401 m³
